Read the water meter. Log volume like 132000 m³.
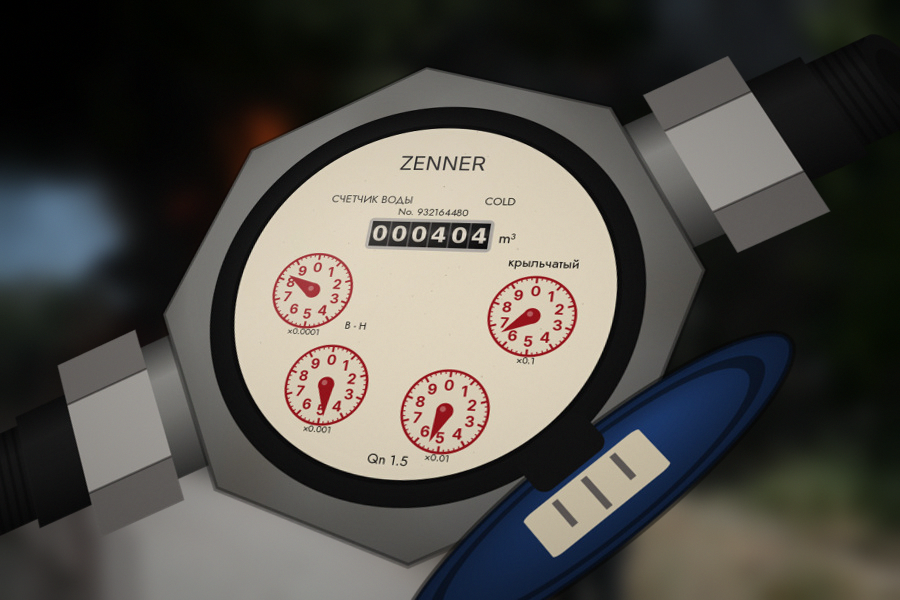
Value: 404.6548 m³
